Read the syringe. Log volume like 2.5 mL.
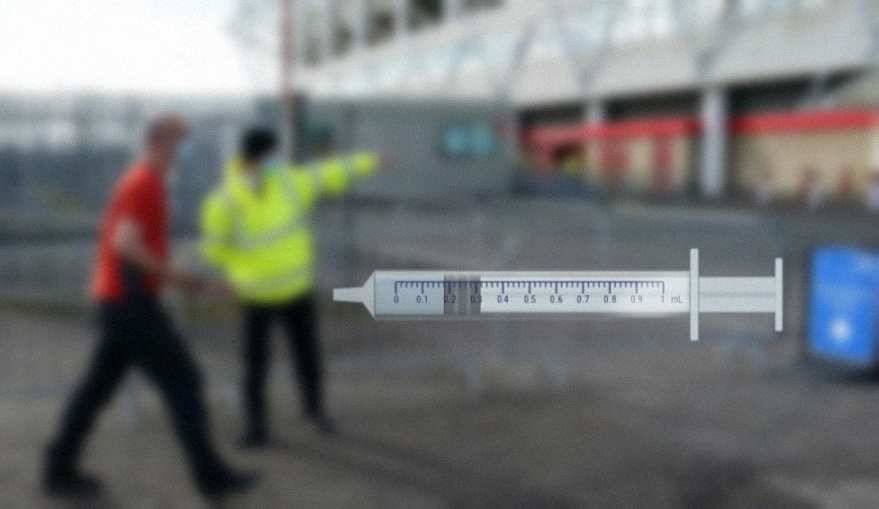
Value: 0.18 mL
